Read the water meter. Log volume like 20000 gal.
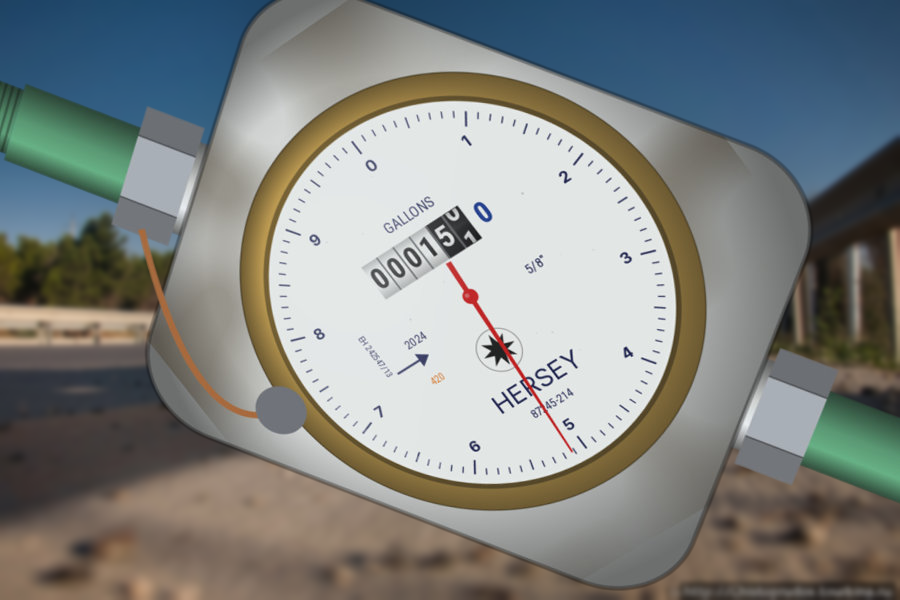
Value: 1505.1 gal
